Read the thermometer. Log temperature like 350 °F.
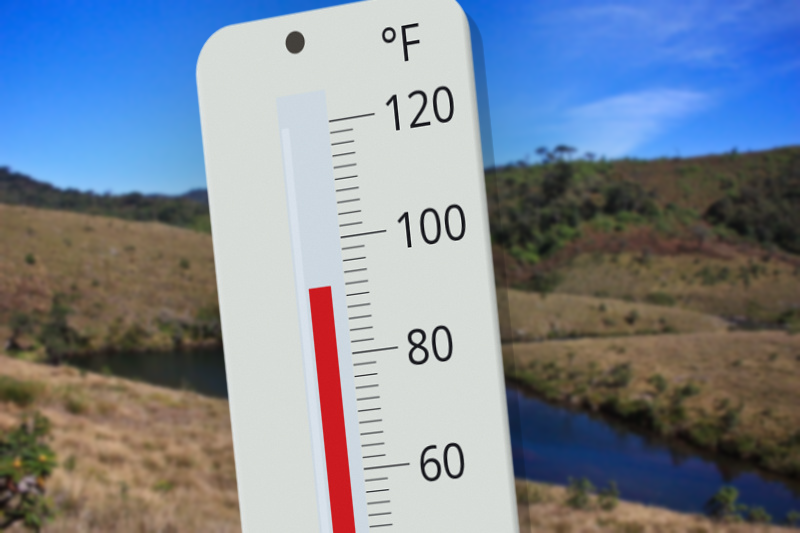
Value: 92 °F
